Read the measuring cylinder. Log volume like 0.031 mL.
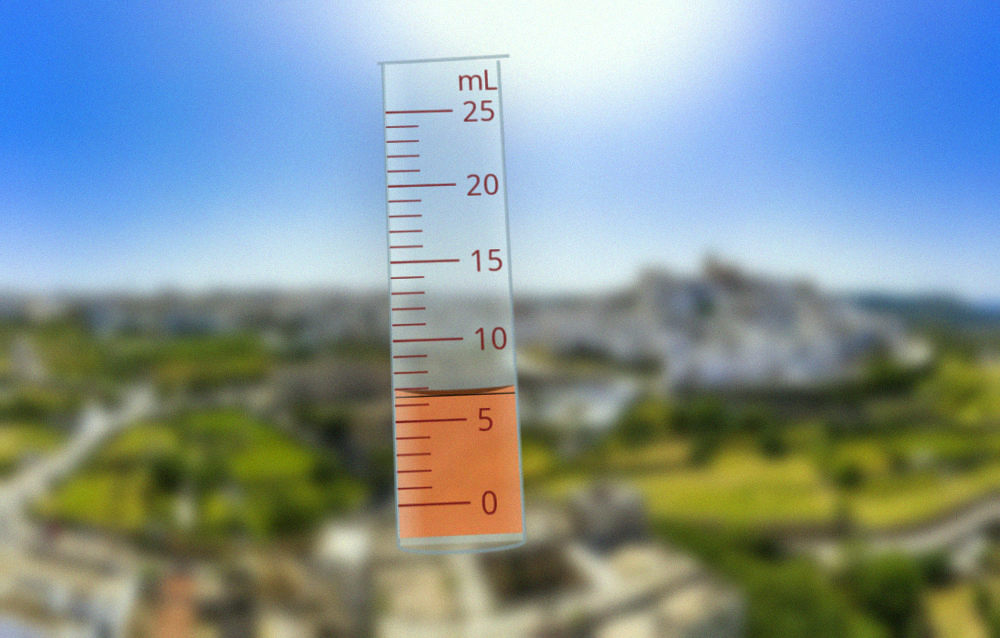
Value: 6.5 mL
